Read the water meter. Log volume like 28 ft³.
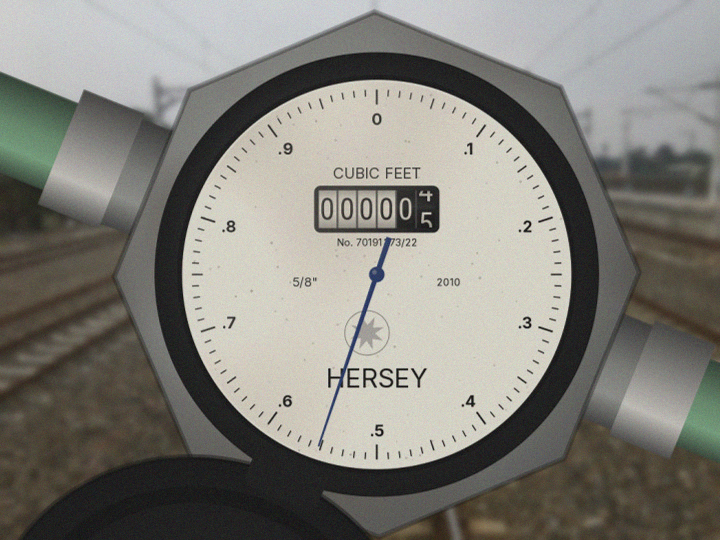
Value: 4.55 ft³
